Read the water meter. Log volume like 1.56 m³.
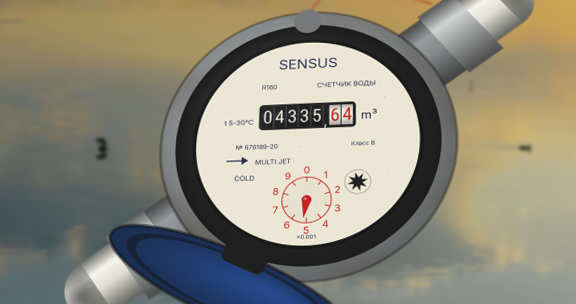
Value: 4335.645 m³
